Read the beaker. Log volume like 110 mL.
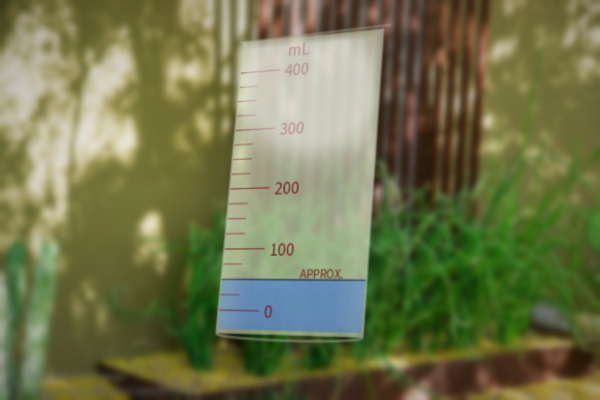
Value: 50 mL
